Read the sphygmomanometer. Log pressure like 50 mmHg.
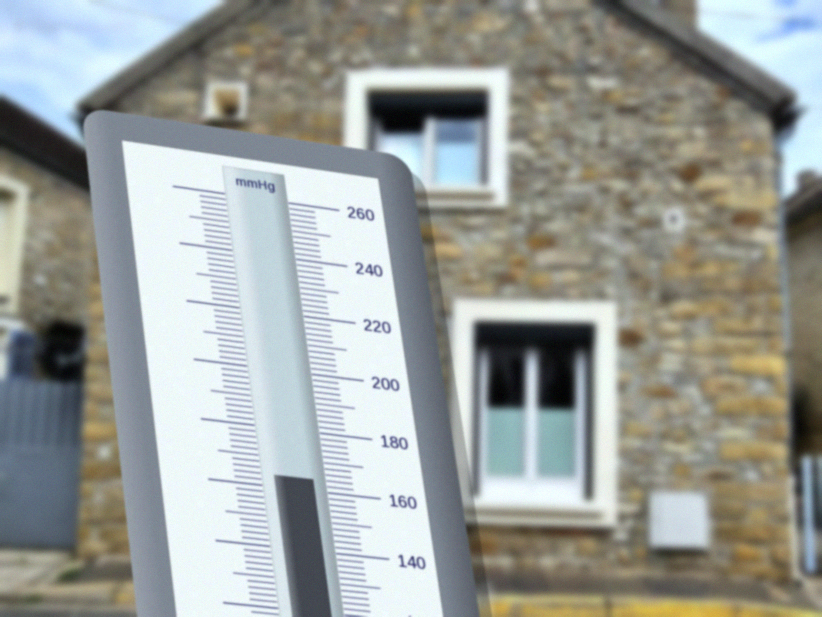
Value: 164 mmHg
